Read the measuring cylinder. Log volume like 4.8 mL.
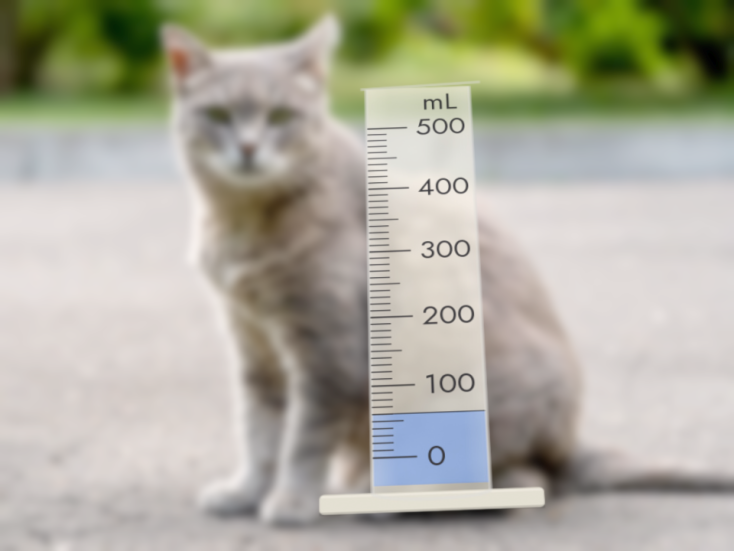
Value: 60 mL
